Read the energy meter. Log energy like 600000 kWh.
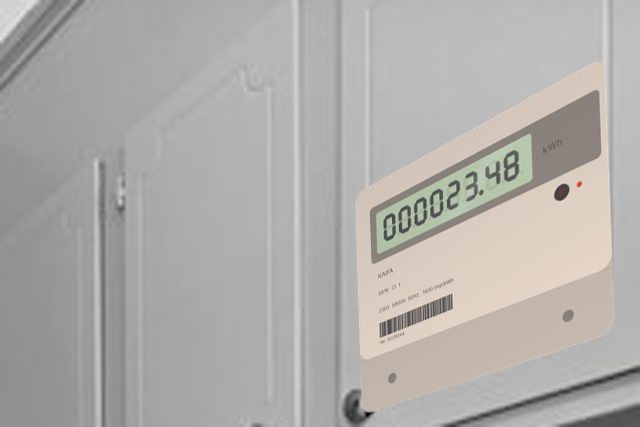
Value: 23.48 kWh
